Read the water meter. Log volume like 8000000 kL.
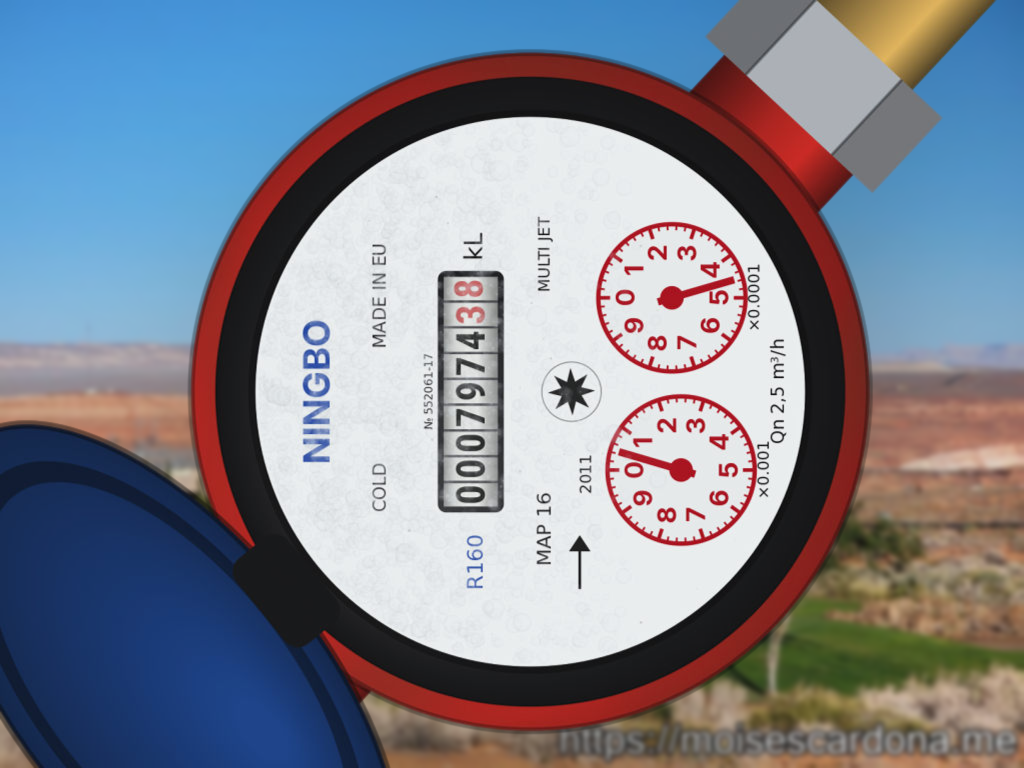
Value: 7974.3804 kL
